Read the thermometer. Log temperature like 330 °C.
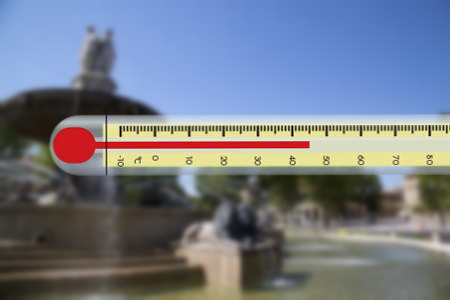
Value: 45 °C
